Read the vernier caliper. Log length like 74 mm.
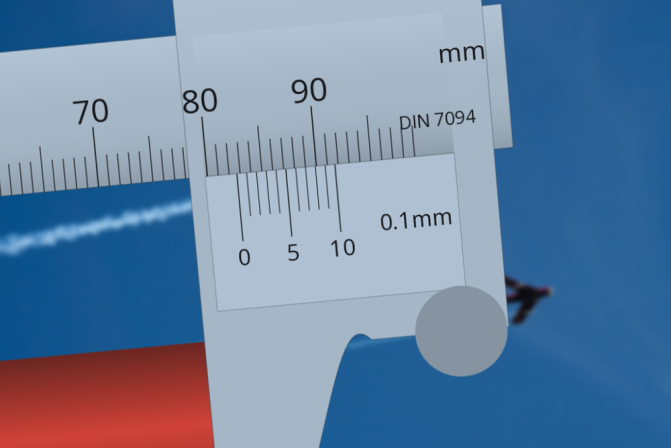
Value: 82.7 mm
